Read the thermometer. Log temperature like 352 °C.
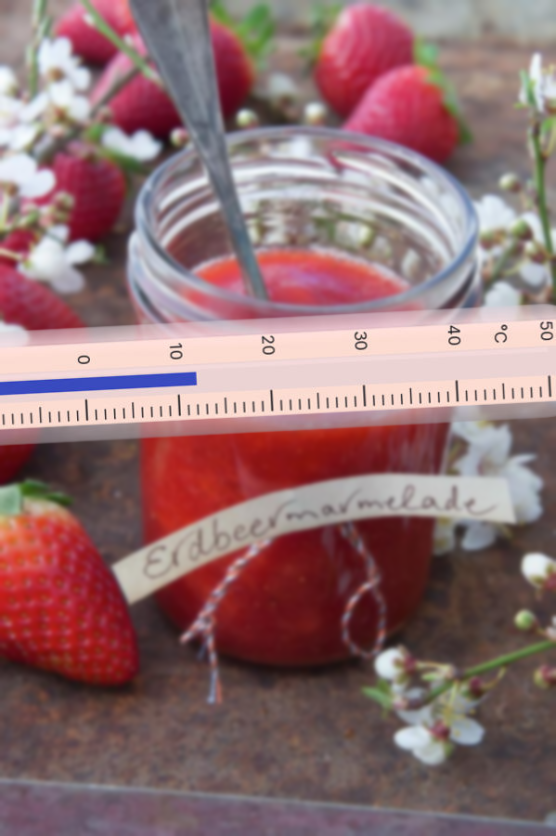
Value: 12 °C
